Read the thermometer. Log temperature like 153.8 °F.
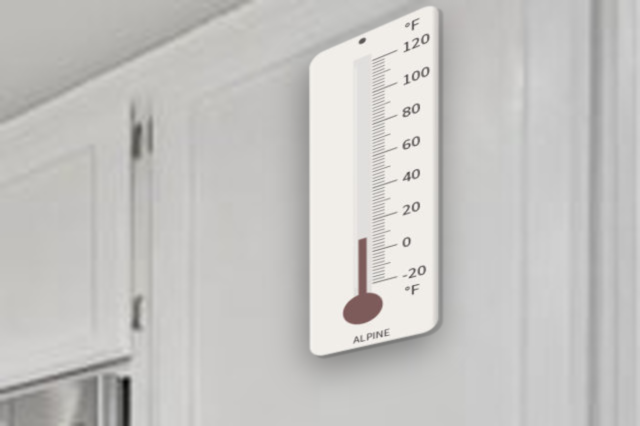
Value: 10 °F
